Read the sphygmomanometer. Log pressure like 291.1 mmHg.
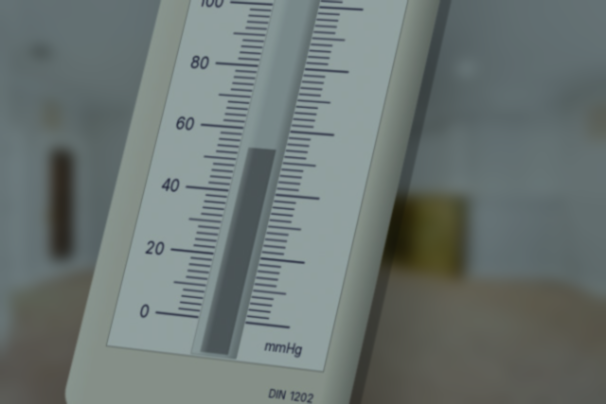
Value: 54 mmHg
